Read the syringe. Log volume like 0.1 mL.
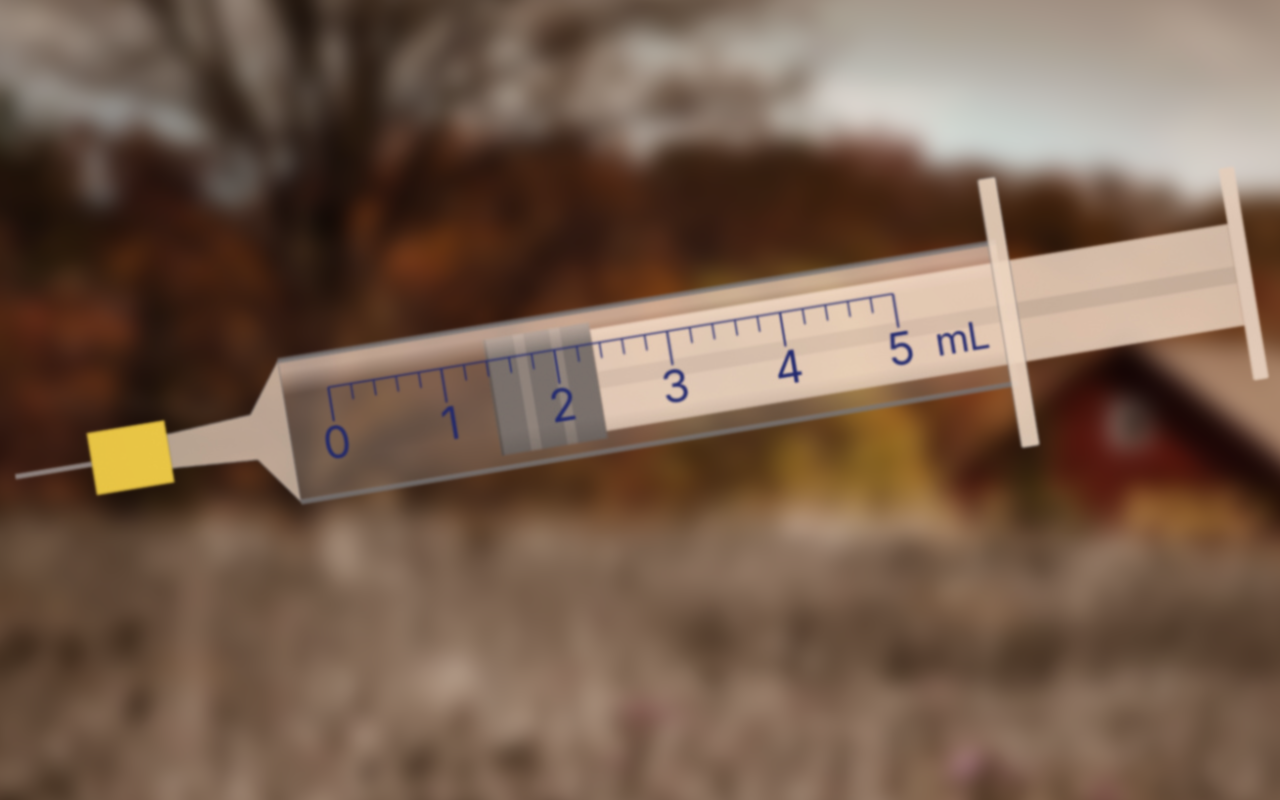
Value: 1.4 mL
